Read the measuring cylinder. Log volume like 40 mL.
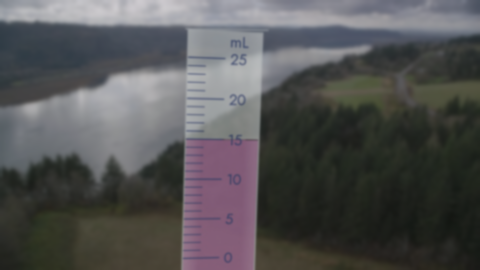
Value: 15 mL
